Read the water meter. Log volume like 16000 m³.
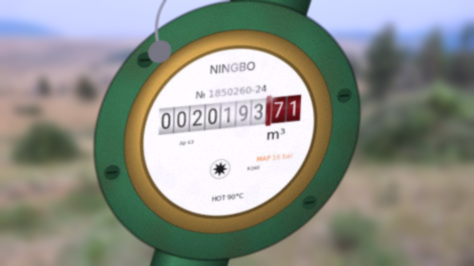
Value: 20193.71 m³
